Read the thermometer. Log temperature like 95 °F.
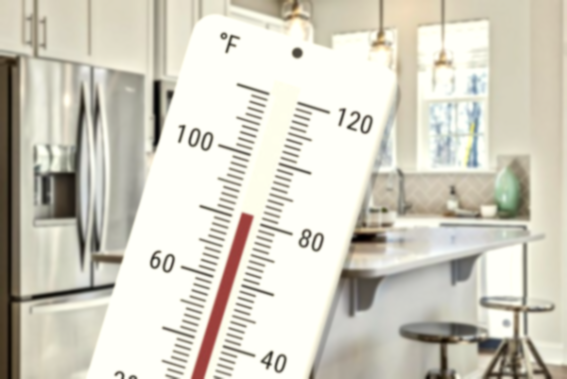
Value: 82 °F
